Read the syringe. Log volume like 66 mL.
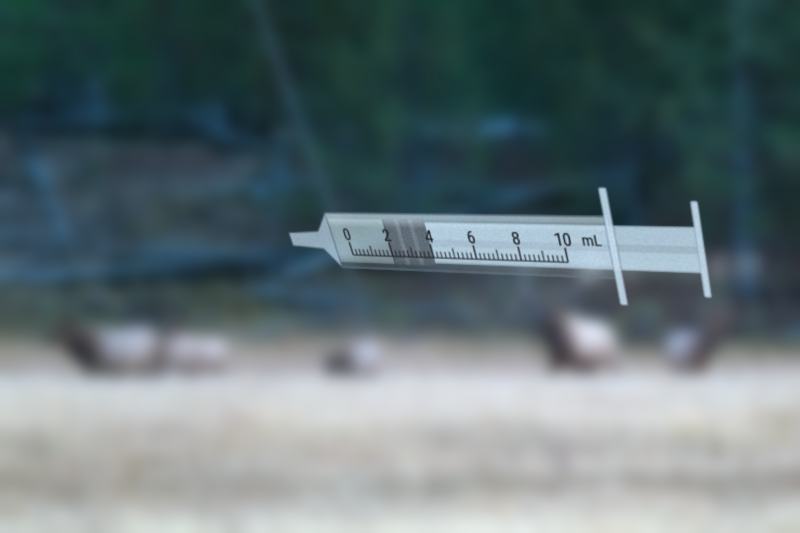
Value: 2 mL
